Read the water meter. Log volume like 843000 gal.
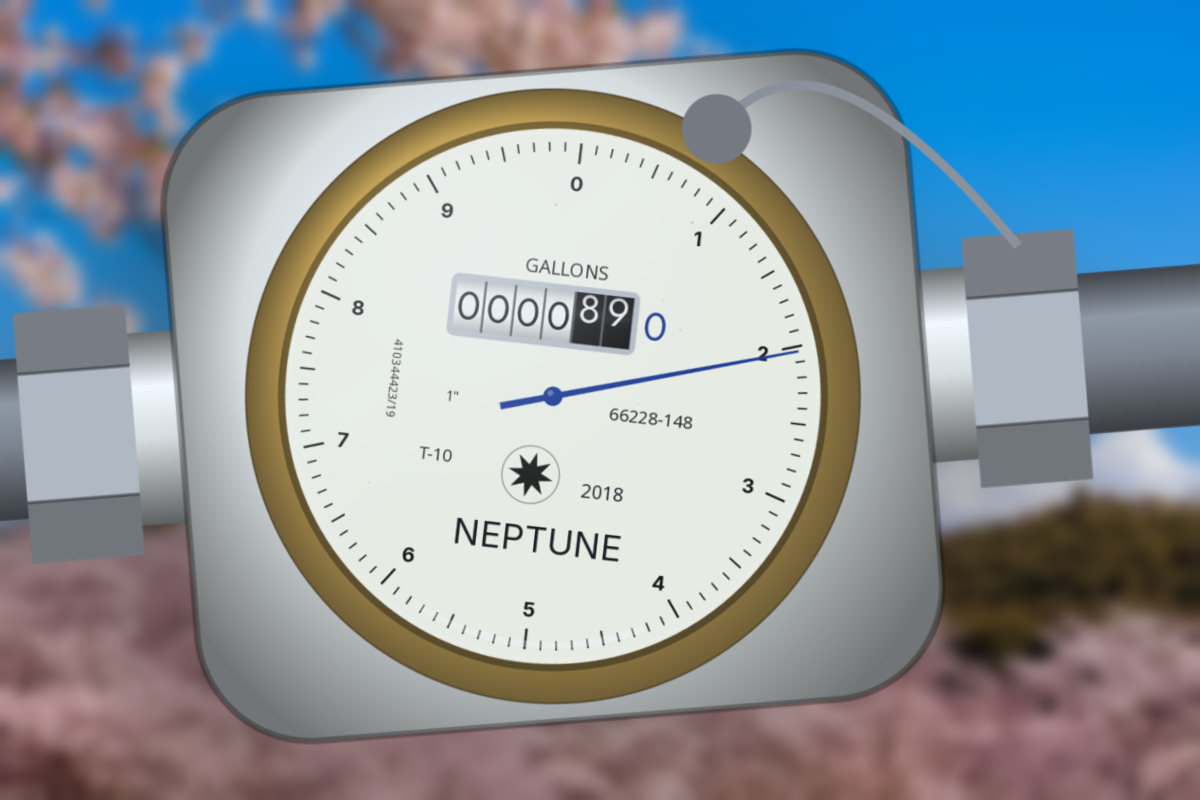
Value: 892.0 gal
